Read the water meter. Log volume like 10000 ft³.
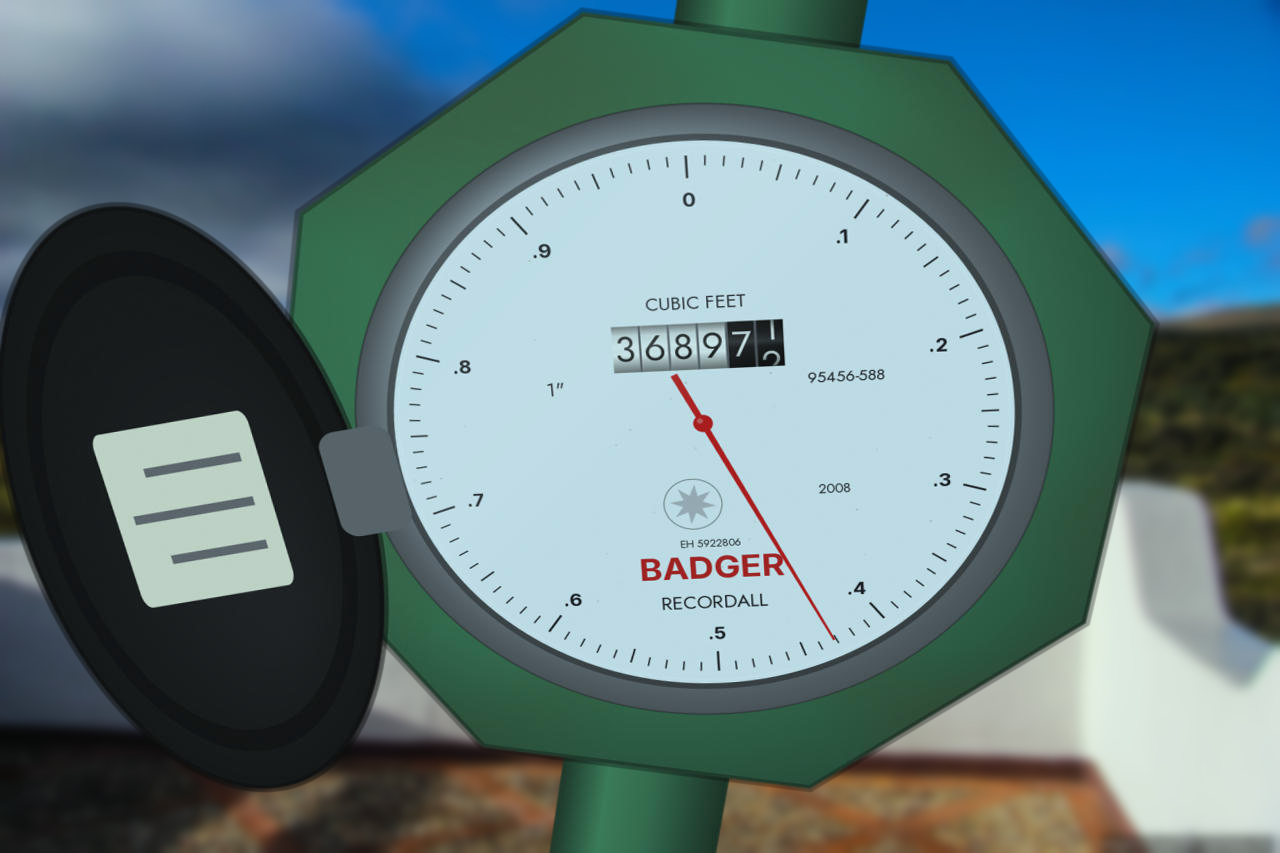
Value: 368971.43 ft³
